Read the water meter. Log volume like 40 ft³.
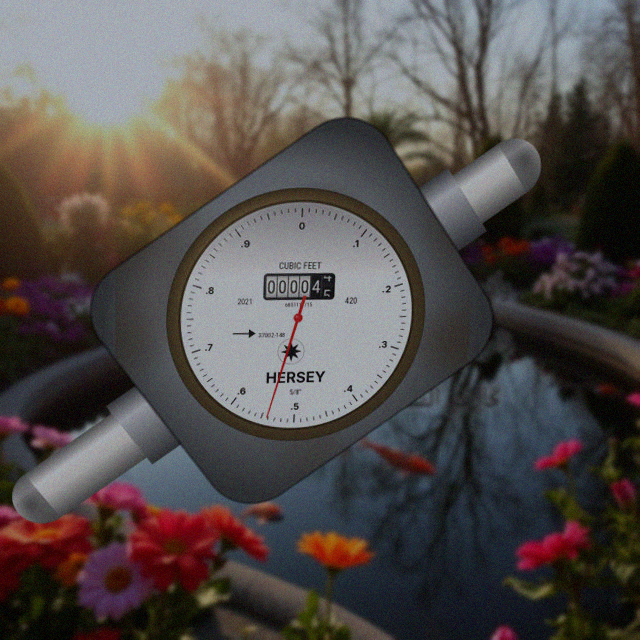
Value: 44.54 ft³
